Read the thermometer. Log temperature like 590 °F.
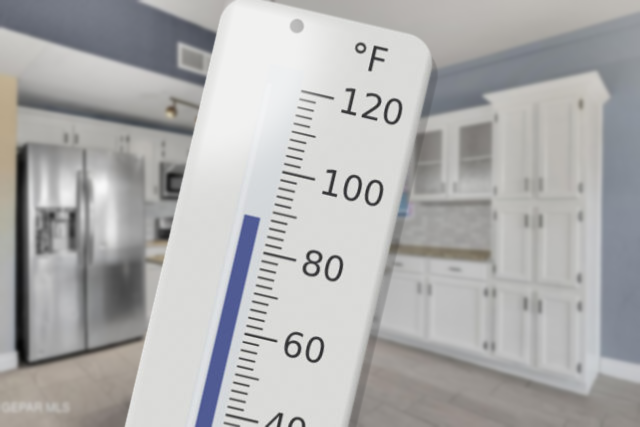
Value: 88 °F
